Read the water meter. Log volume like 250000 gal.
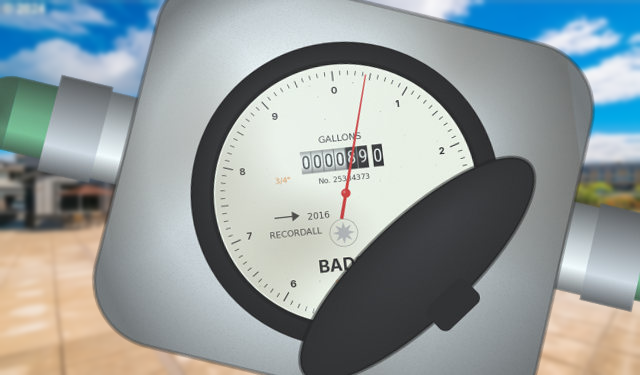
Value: 890.4 gal
